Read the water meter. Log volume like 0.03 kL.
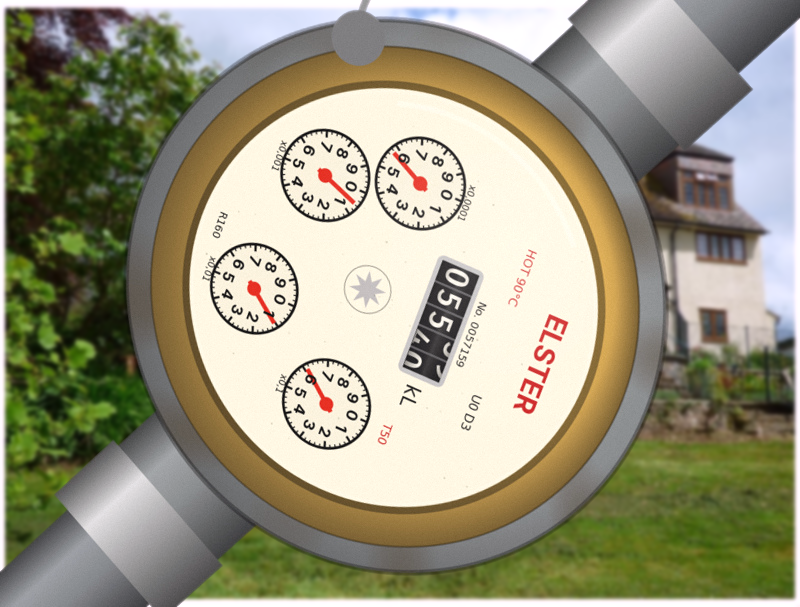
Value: 5539.6105 kL
